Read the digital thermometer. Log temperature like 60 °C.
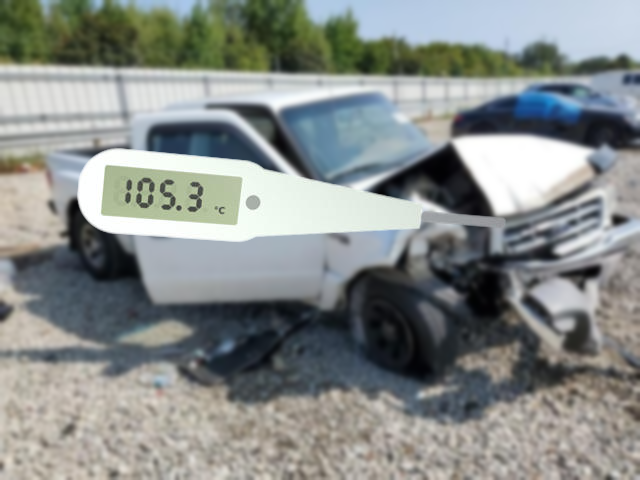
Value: 105.3 °C
